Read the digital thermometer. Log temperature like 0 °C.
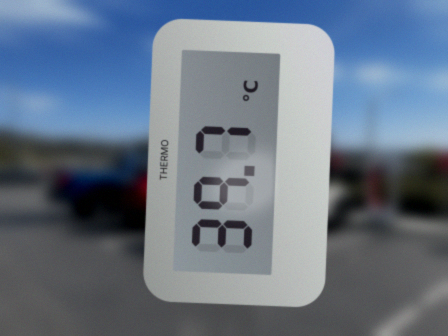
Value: 39.7 °C
